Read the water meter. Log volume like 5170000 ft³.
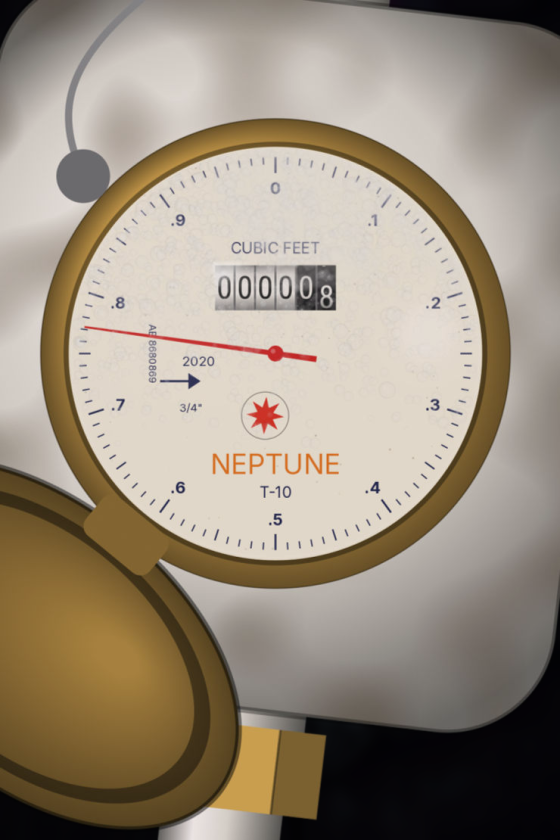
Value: 7.77 ft³
